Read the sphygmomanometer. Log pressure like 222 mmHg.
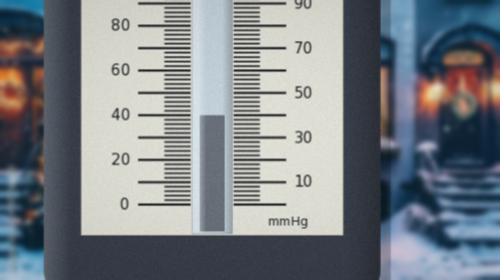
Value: 40 mmHg
